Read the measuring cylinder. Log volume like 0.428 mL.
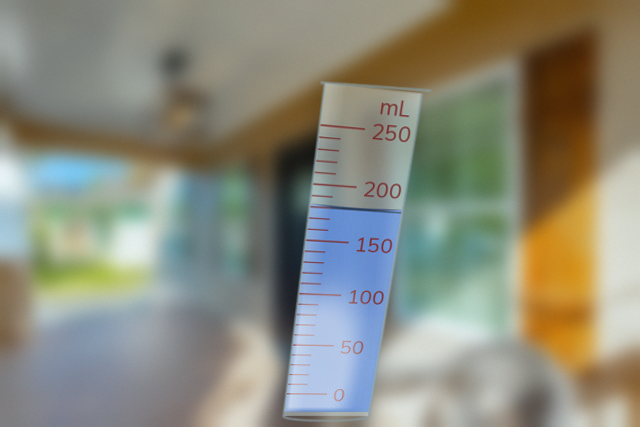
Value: 180 mL
